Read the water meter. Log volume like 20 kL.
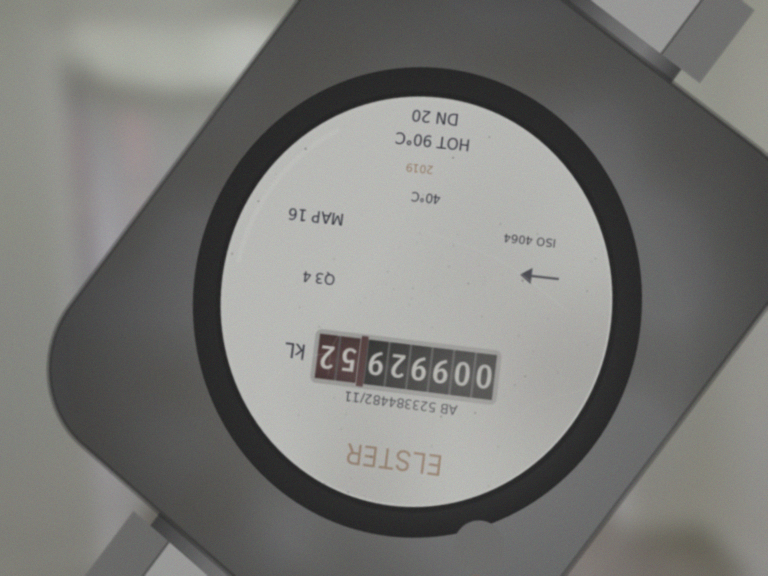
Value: 9929.52 kL
